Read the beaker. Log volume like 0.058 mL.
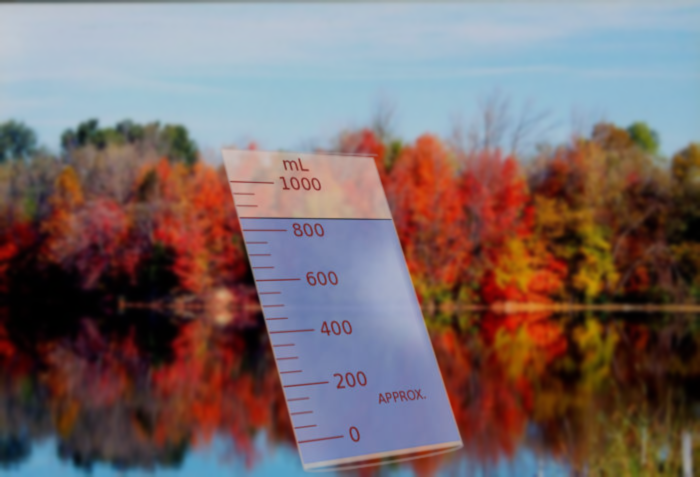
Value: 850 mL
